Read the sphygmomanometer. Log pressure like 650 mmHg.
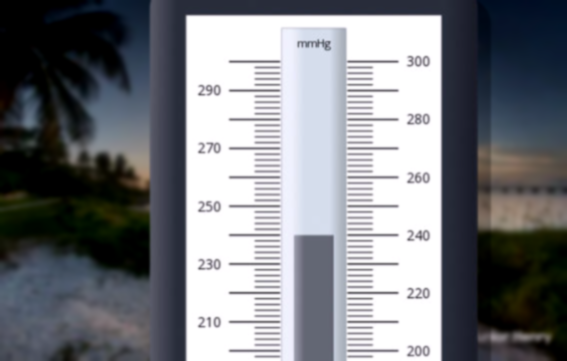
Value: 240 mmHg
